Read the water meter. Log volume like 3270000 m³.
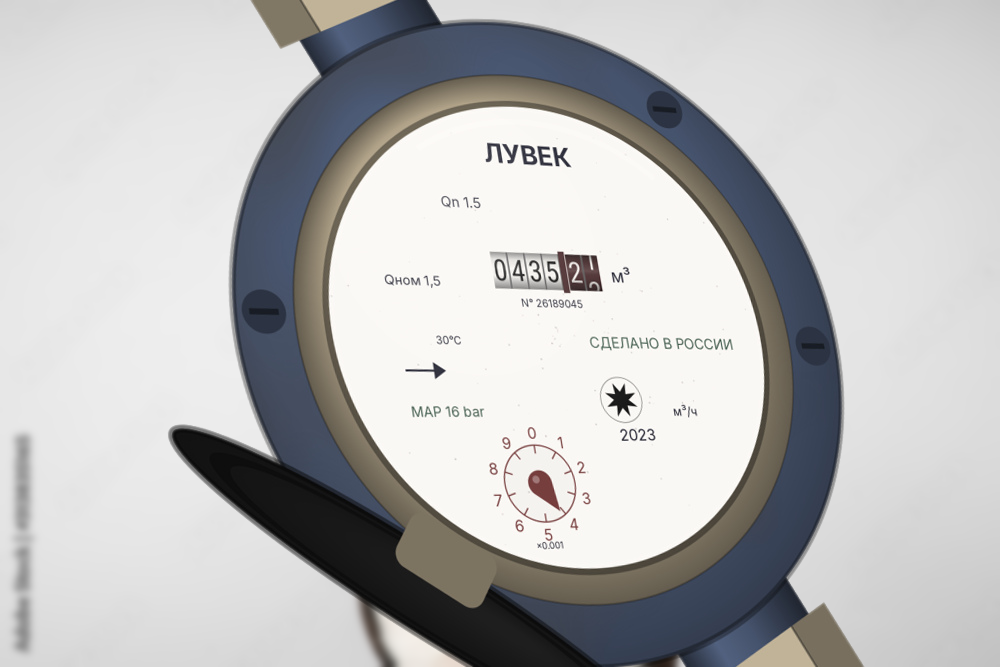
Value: 435.214 m³
